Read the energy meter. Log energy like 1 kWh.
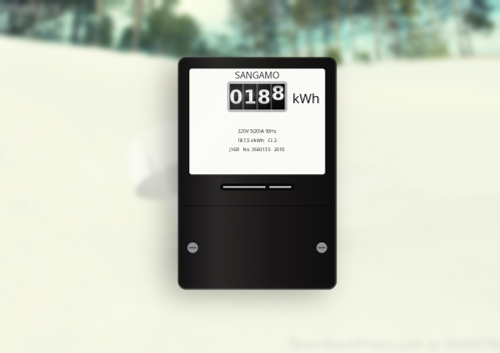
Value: 188 kWh
